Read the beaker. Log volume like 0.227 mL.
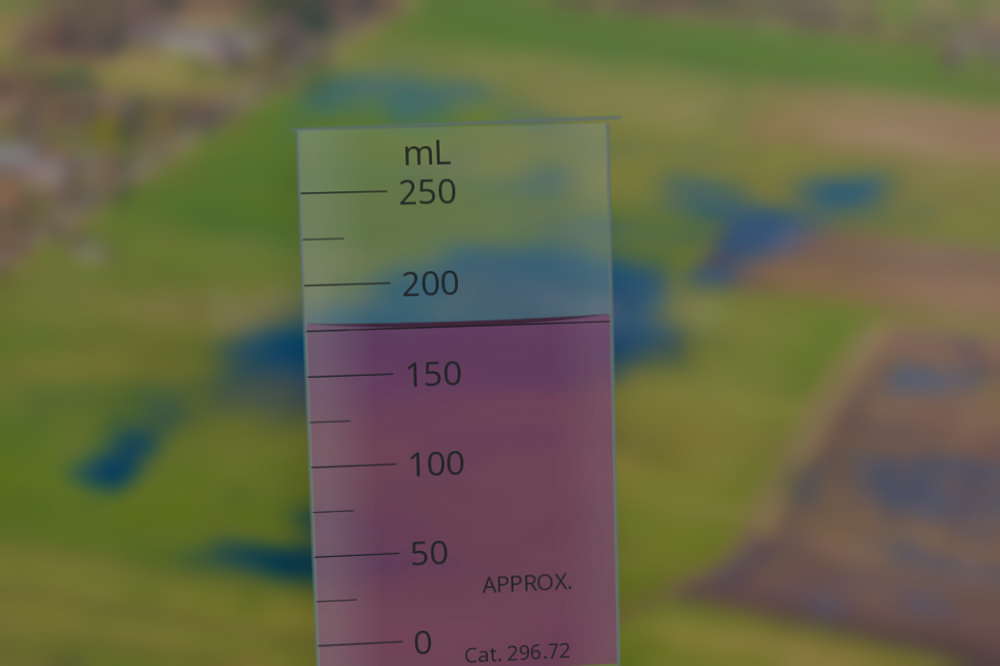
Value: 175 mL
